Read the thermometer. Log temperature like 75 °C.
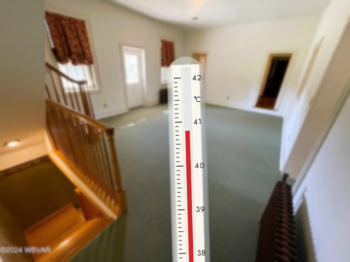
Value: 40.8 °C
